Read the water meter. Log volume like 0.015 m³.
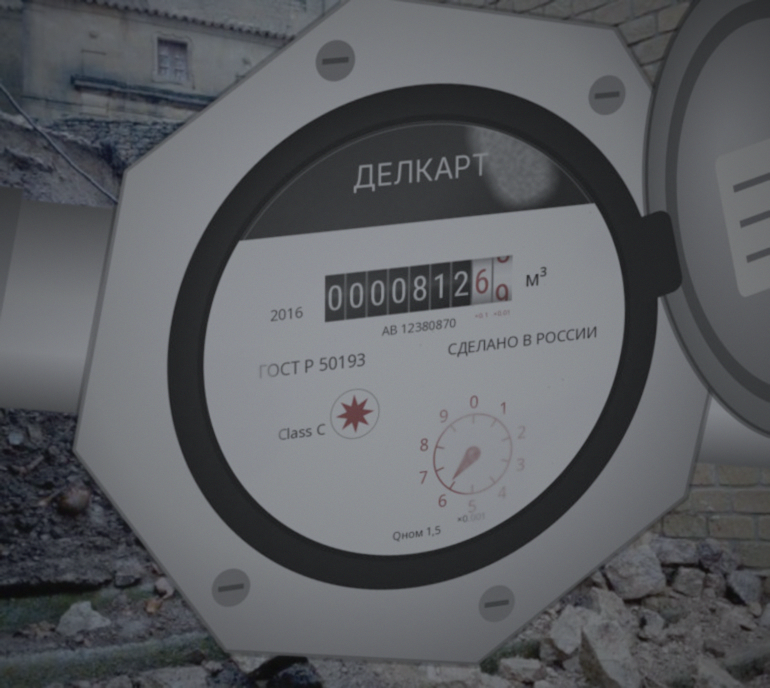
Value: 812.686 m³
